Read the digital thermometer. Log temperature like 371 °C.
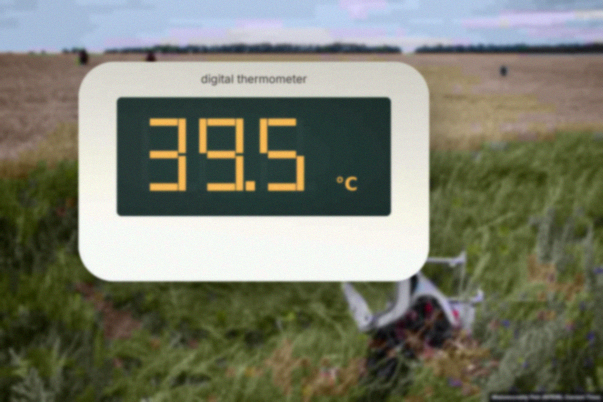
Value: 39.5 °C
